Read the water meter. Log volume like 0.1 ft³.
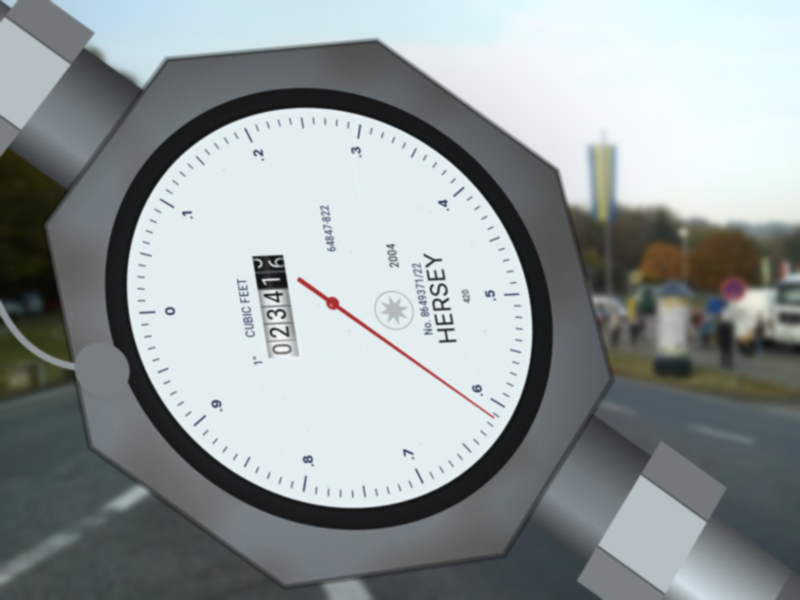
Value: 23415.61 ft³
